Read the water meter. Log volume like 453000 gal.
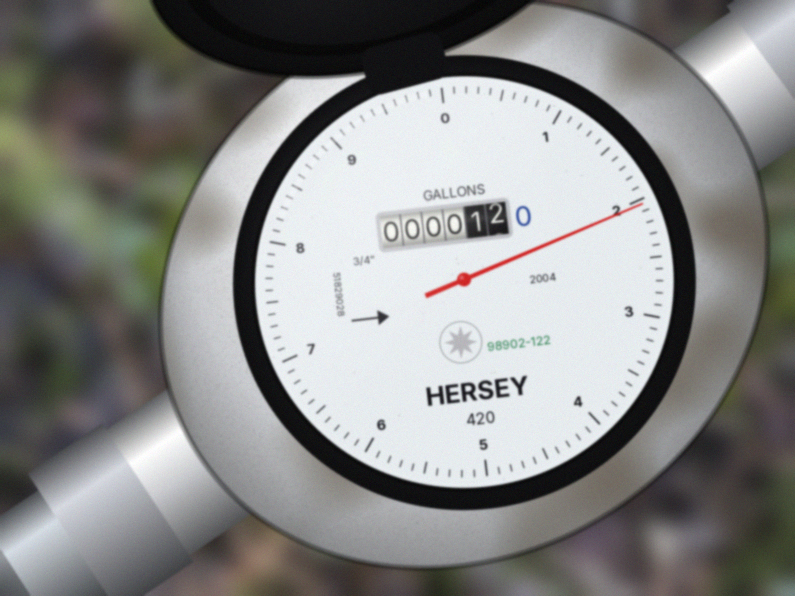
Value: 122.0 gal
